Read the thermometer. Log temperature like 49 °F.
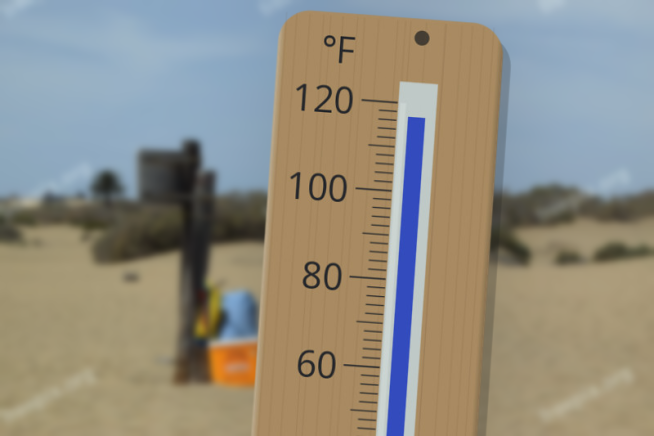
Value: 117 °F
